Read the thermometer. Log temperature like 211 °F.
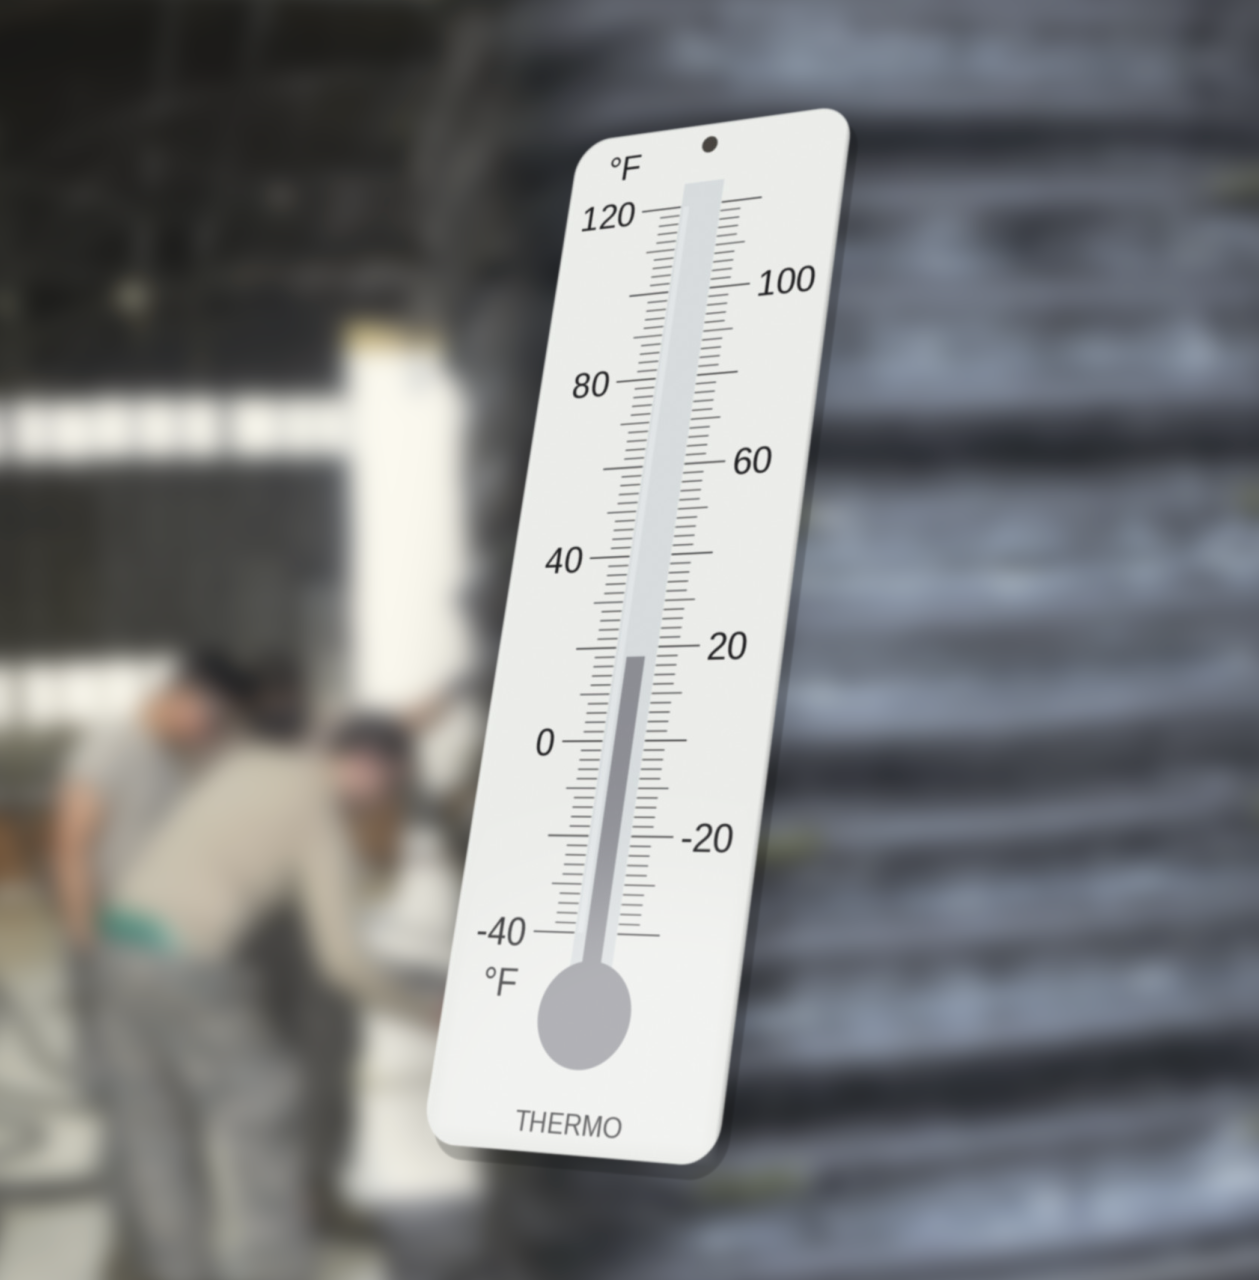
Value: 18 °F
